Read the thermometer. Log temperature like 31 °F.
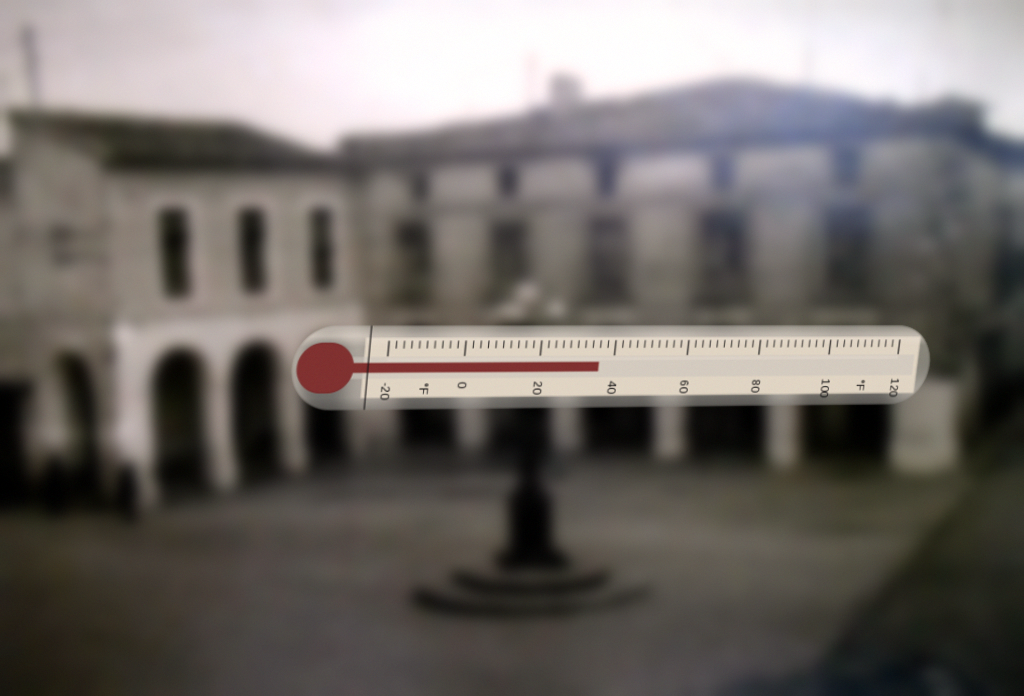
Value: 36 °F
